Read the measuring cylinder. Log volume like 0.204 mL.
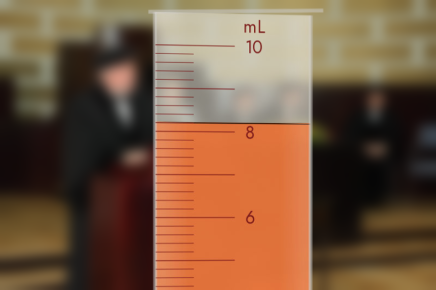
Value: 8.2 mL
